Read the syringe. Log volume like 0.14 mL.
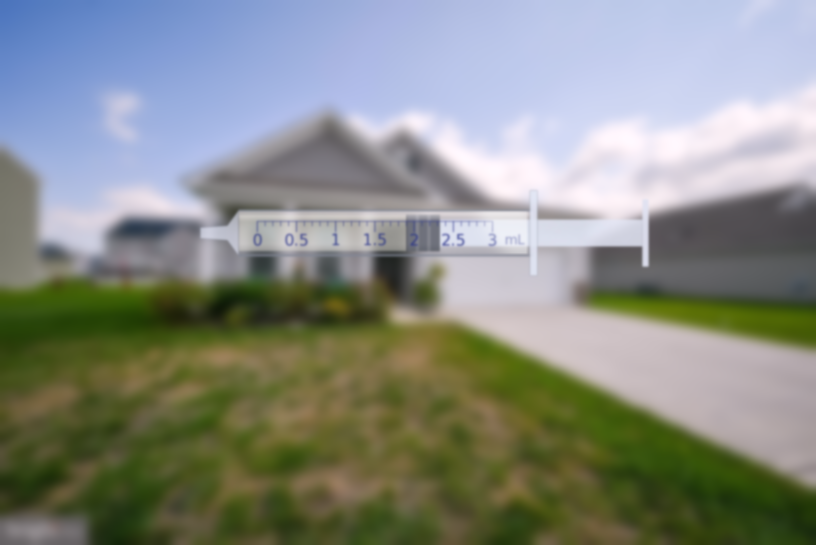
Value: 1.9 mL
